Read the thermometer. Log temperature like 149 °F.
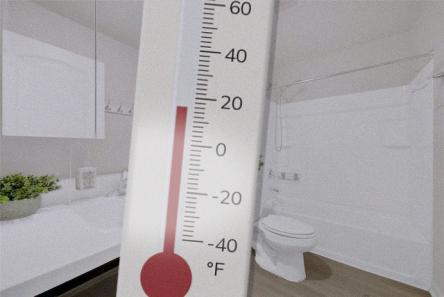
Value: 16 °F
